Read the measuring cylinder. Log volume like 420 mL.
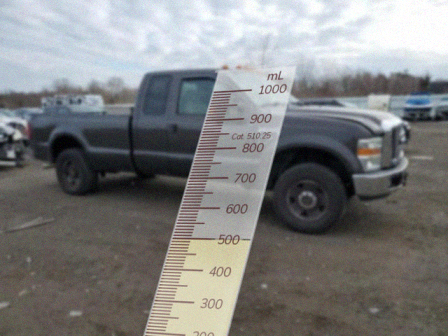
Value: 500 mL
